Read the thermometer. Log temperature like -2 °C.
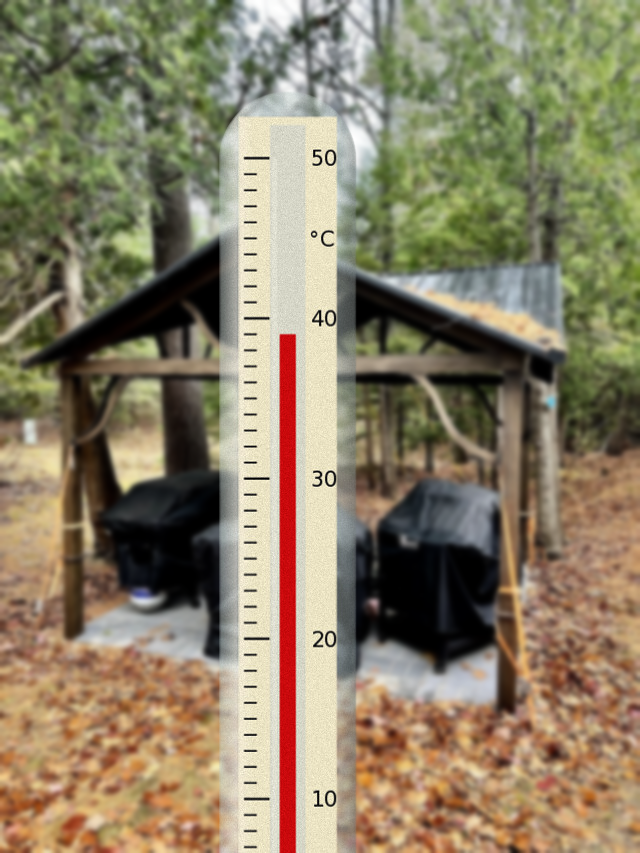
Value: 39 °C
